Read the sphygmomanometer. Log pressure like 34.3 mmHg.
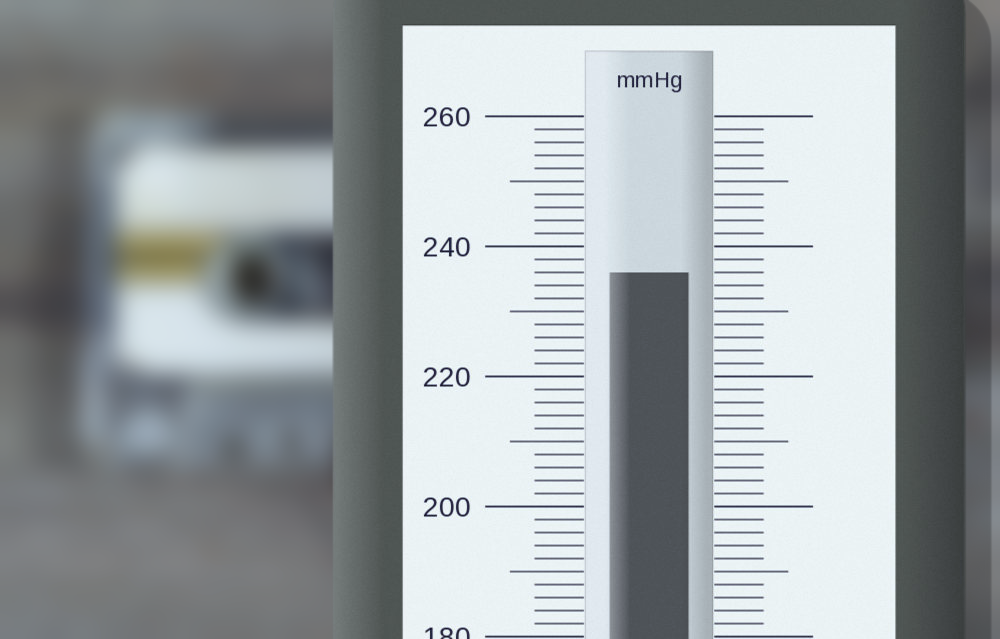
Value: 236 mmHg
